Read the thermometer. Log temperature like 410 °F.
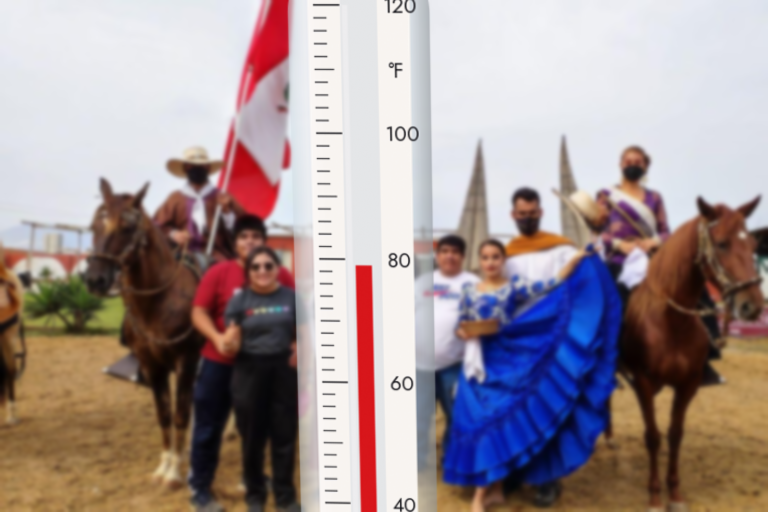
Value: 79 °F
